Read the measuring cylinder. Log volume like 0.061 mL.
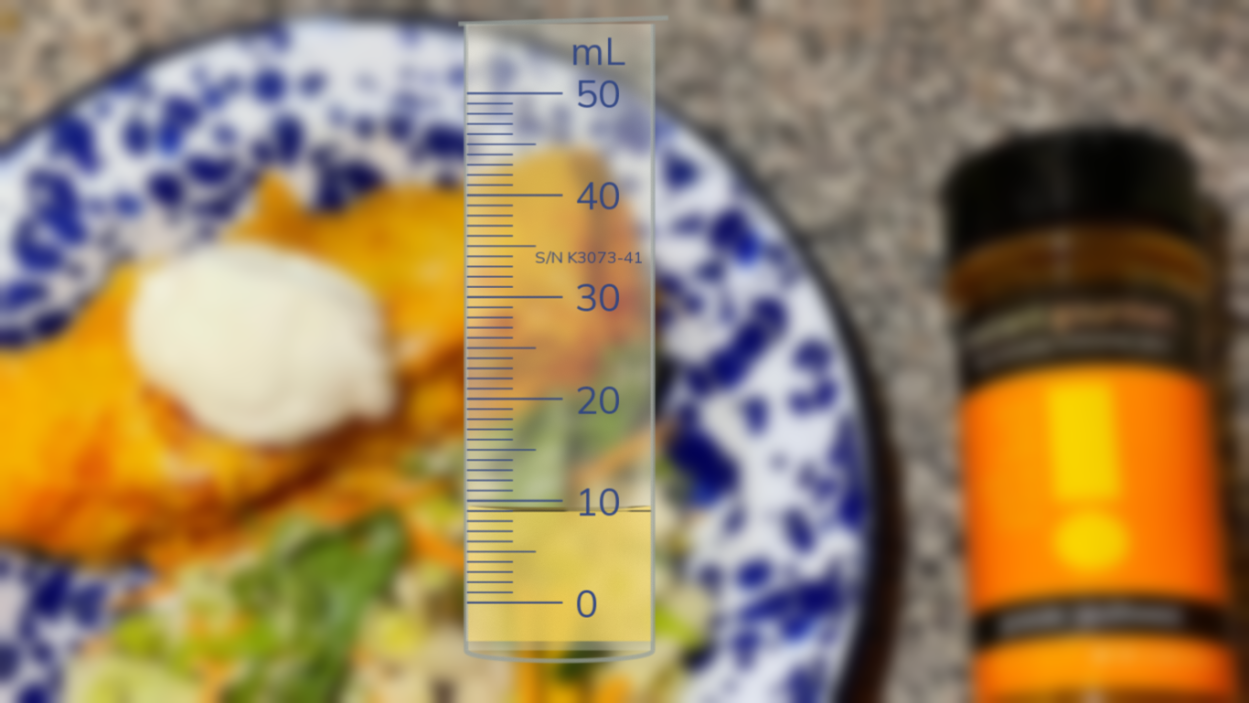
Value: 9 mL
